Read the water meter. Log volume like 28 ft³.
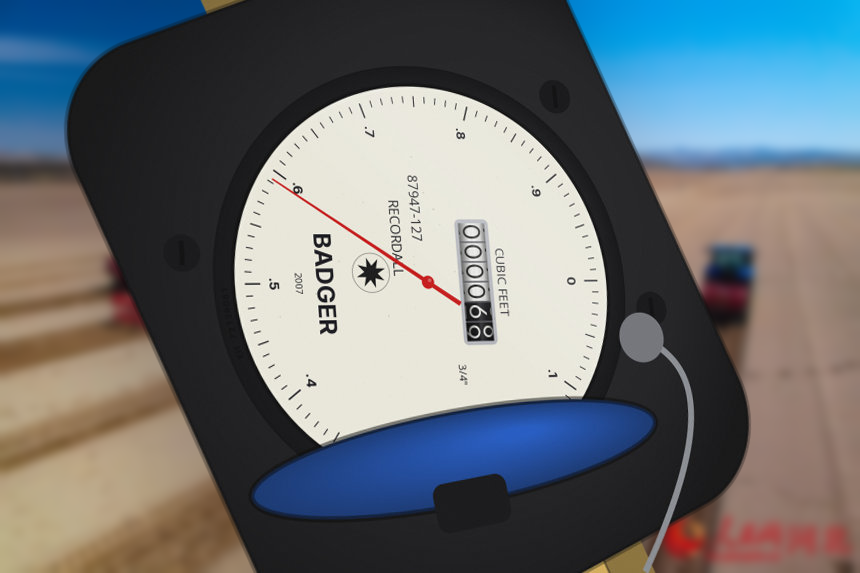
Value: 68.59 ft³
